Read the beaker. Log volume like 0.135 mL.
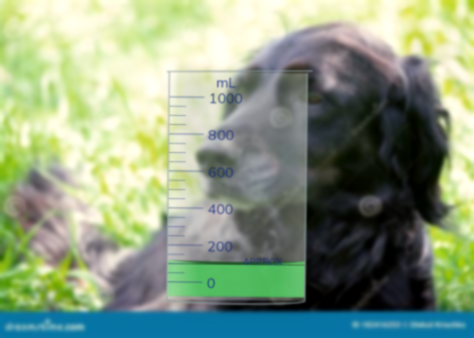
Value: 100 mL
